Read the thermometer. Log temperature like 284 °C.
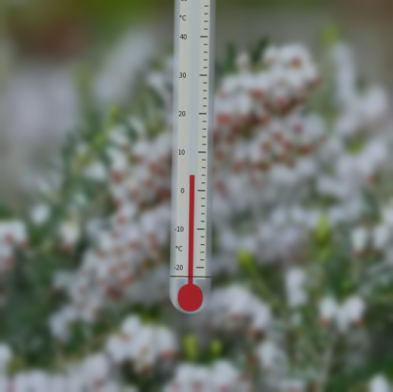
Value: 4 °C
